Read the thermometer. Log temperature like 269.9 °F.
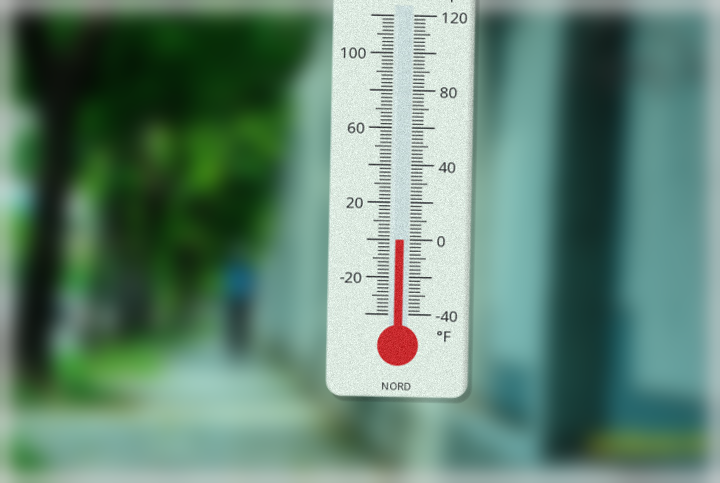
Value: 0 °F
